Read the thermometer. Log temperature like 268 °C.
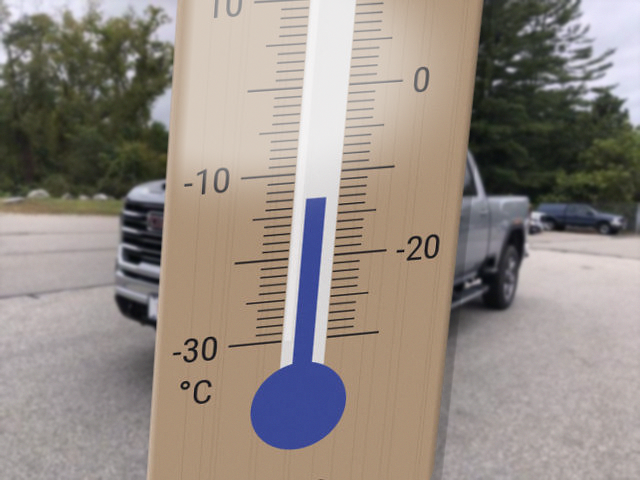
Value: -13 °C
